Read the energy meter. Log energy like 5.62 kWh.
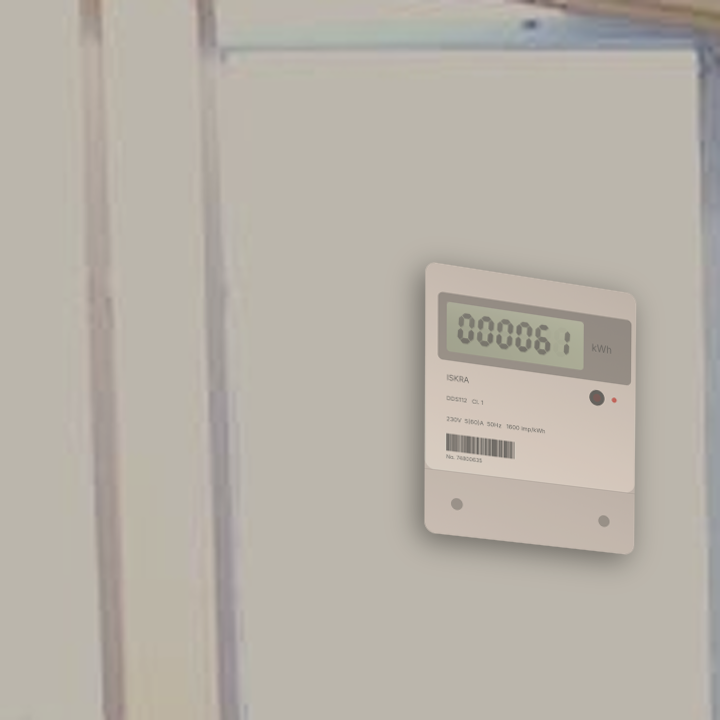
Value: 61 kWh
